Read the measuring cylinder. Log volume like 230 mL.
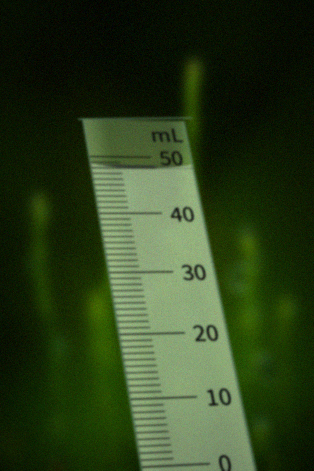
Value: 48 mL
